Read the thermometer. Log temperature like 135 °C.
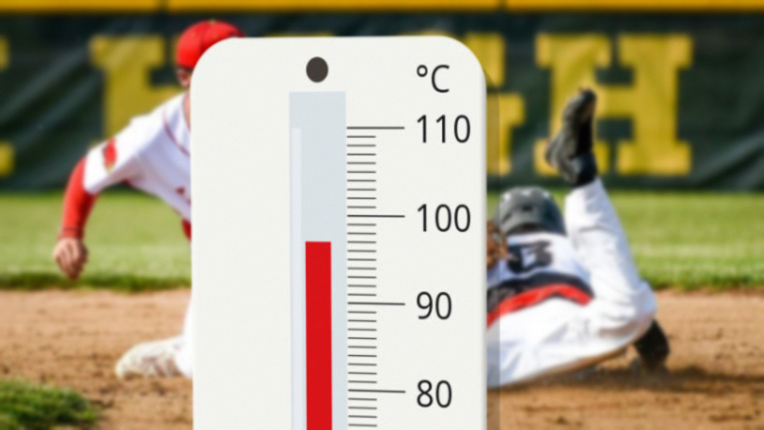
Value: 97 °C
